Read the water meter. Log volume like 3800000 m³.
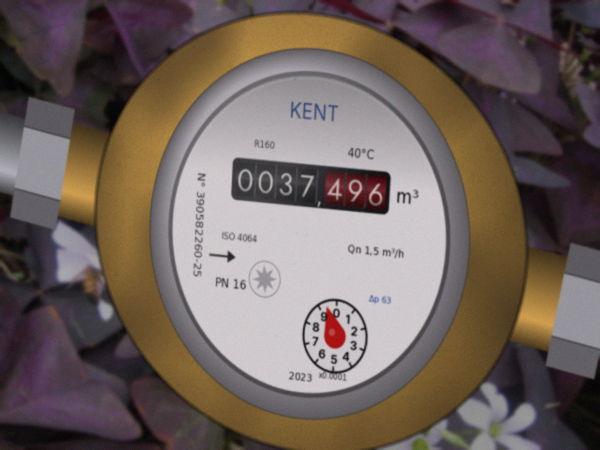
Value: 37.4959 m³
